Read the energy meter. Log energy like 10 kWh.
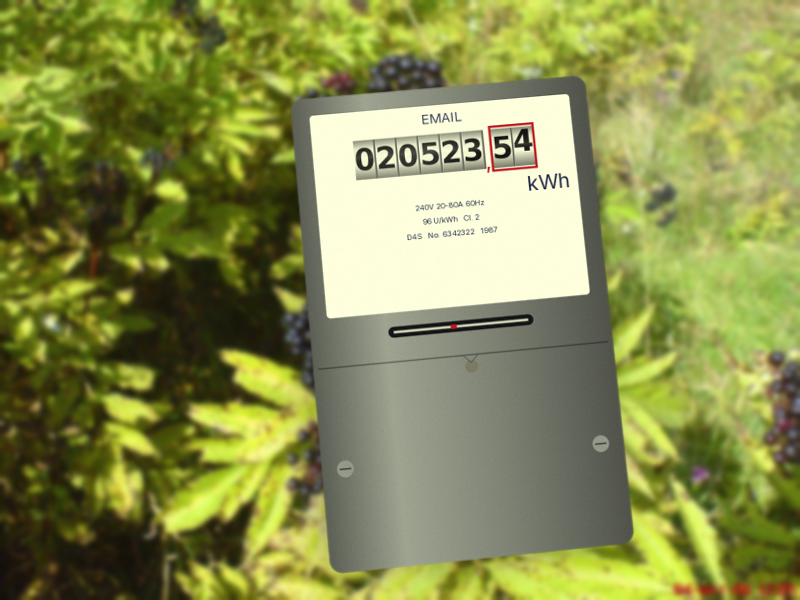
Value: 20523.54 kWh
